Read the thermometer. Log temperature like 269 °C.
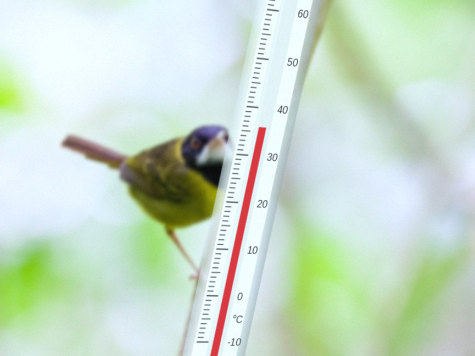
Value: 36 °C
